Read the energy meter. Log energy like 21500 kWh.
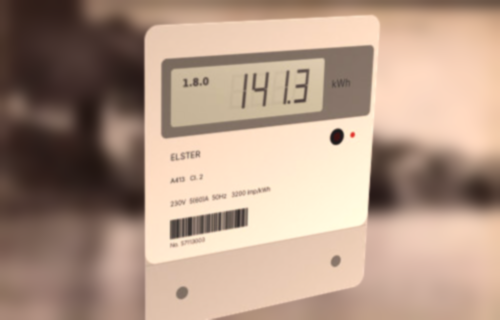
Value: 141.3 kWh
